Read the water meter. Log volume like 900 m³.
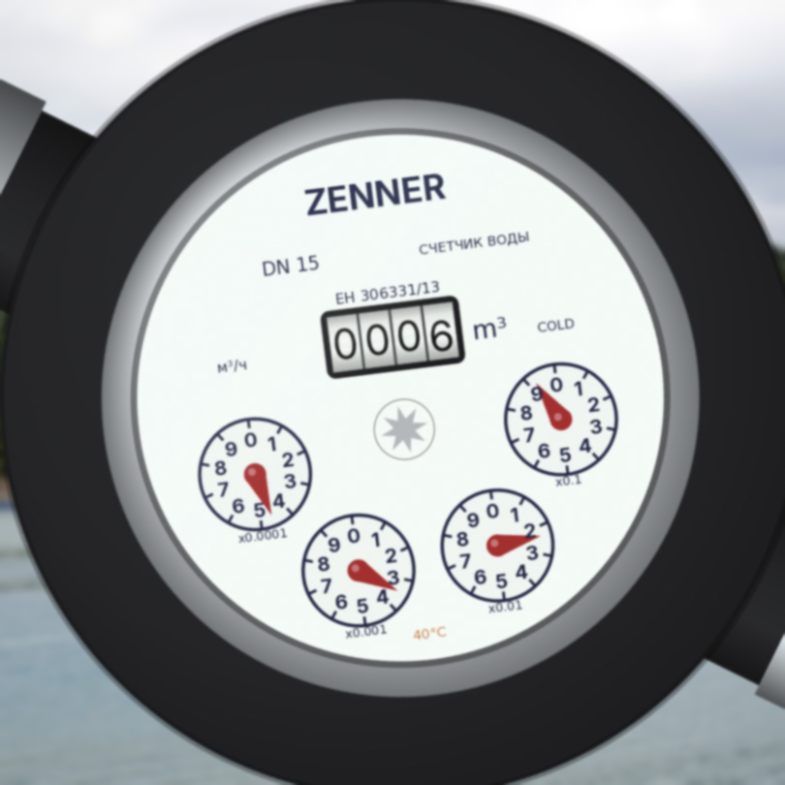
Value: 5.9234 m³
